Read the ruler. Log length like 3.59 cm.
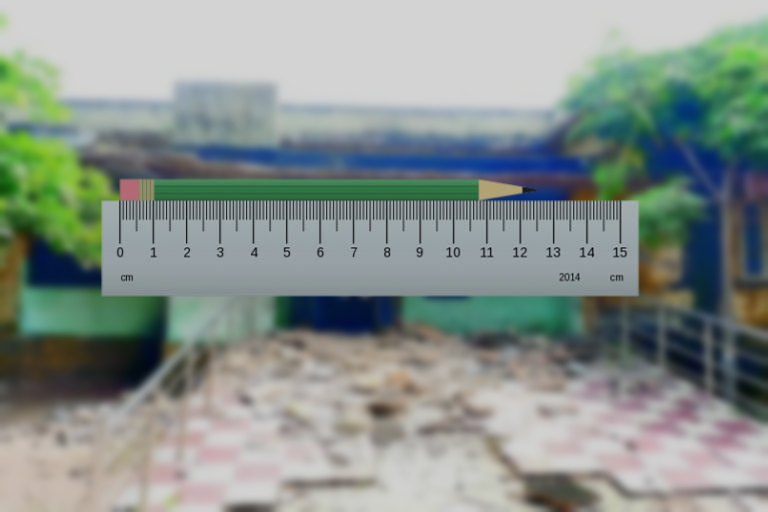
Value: 12.5 cm
